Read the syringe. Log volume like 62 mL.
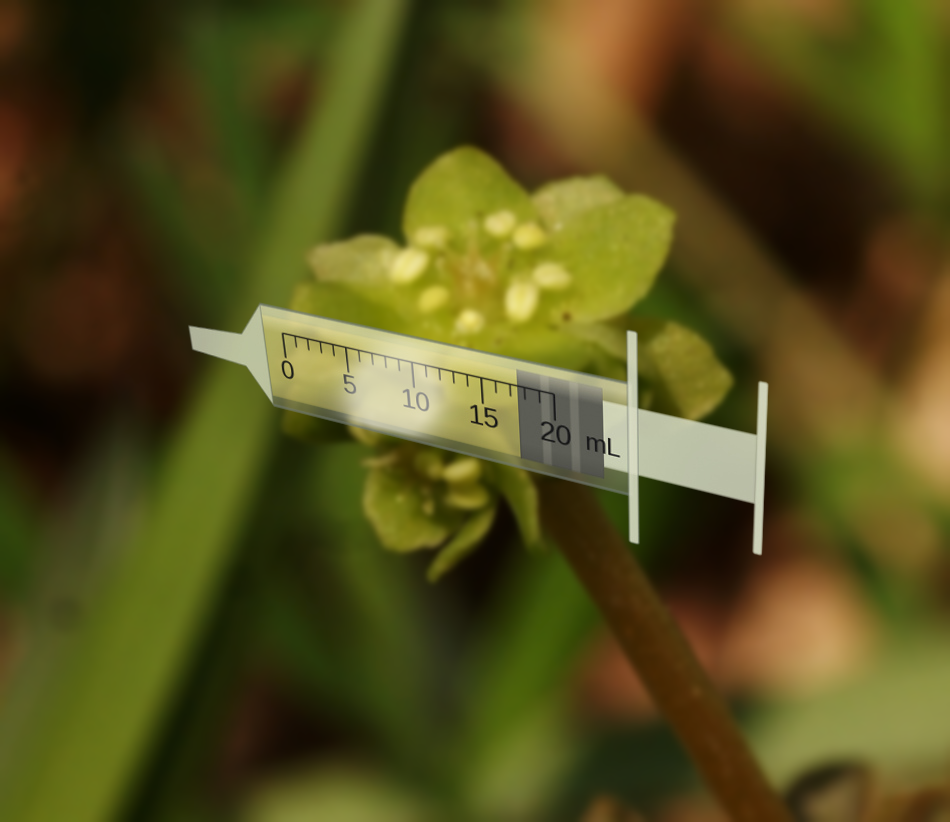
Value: 17.5 mL
